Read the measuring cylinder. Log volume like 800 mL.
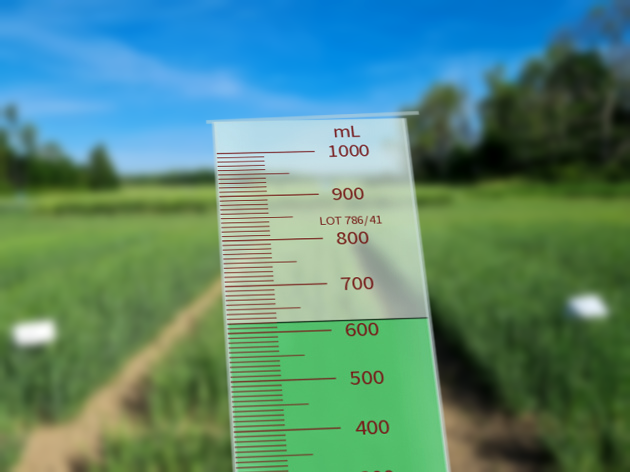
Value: 620 mL
